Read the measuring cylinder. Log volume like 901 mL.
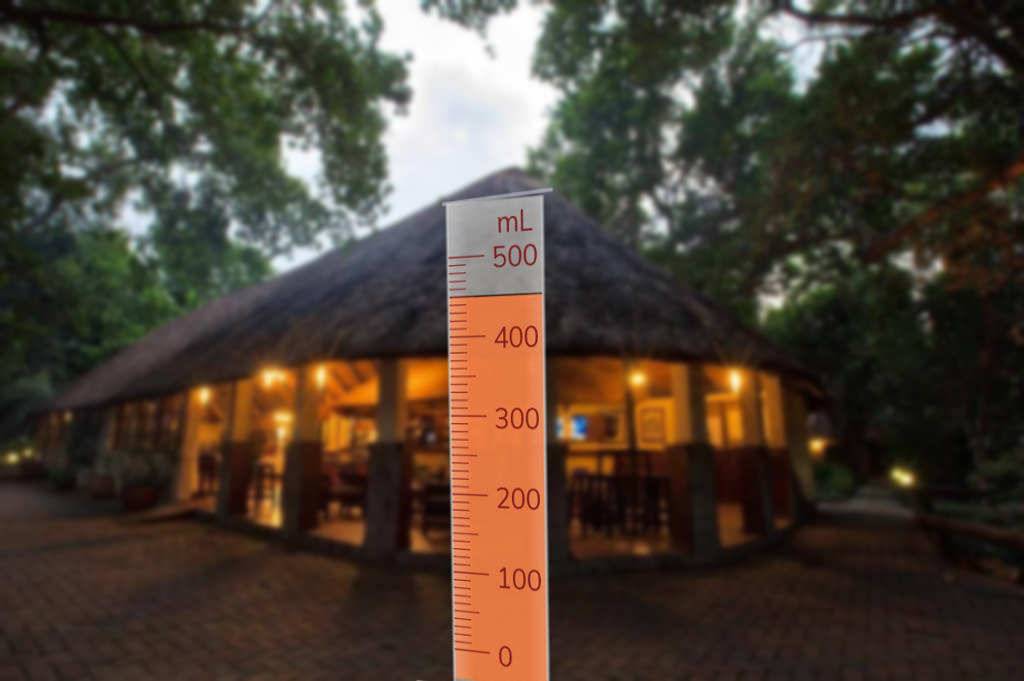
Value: 450 mL
